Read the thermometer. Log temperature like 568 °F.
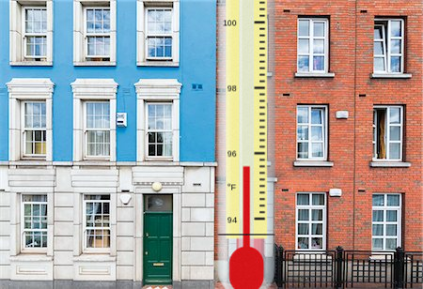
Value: 95.6 °F
